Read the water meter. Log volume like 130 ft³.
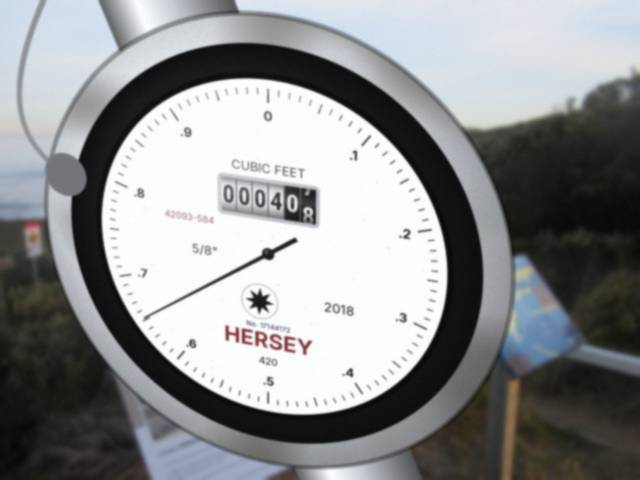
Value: 407.65 ft³
